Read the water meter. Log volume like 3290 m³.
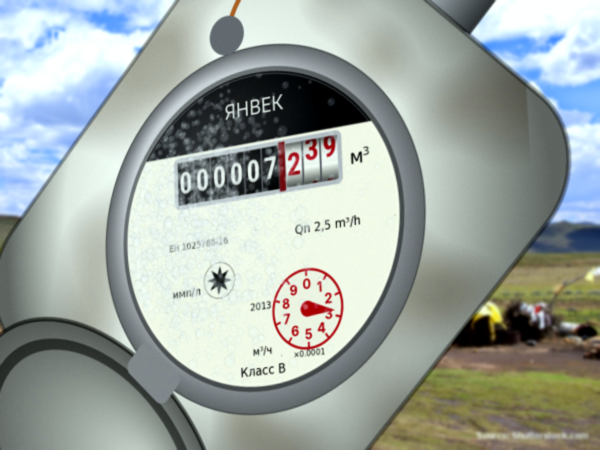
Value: 7.2392 m³
